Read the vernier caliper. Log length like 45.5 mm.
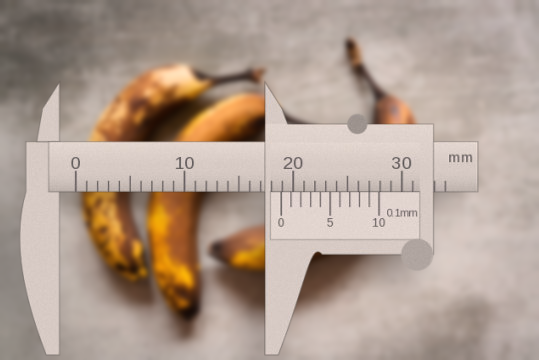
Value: 18.9 mm
